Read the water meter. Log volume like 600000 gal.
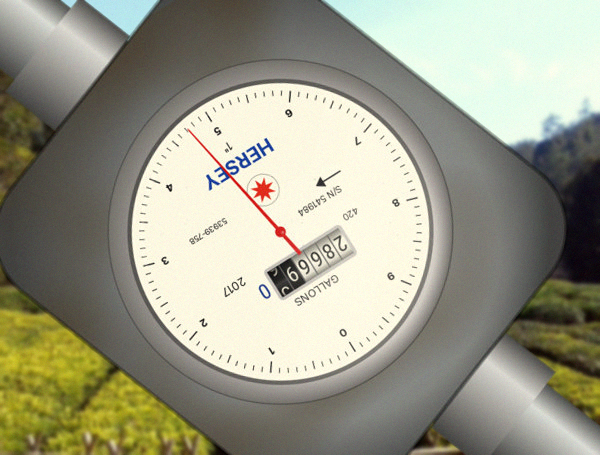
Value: 2866954.7 gal
